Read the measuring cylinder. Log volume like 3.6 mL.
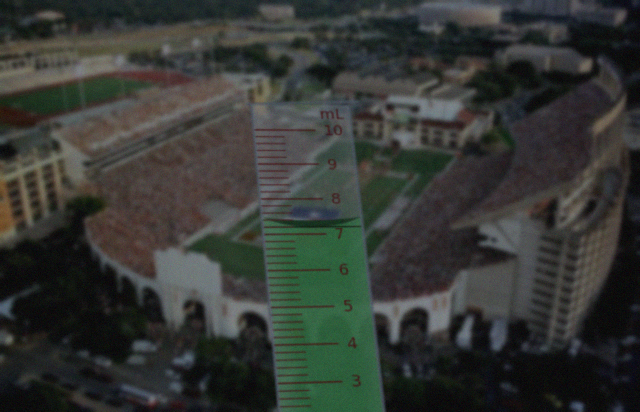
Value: 7.2 mL
